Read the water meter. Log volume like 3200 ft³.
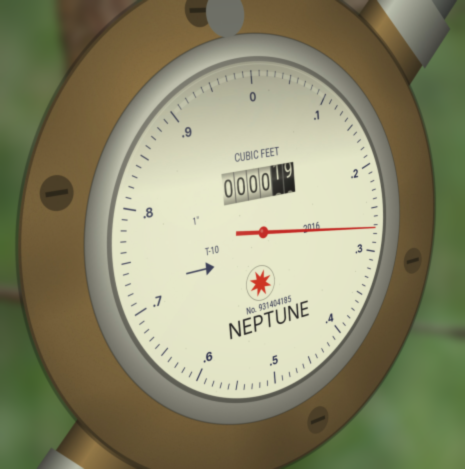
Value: 19.27 ft³
